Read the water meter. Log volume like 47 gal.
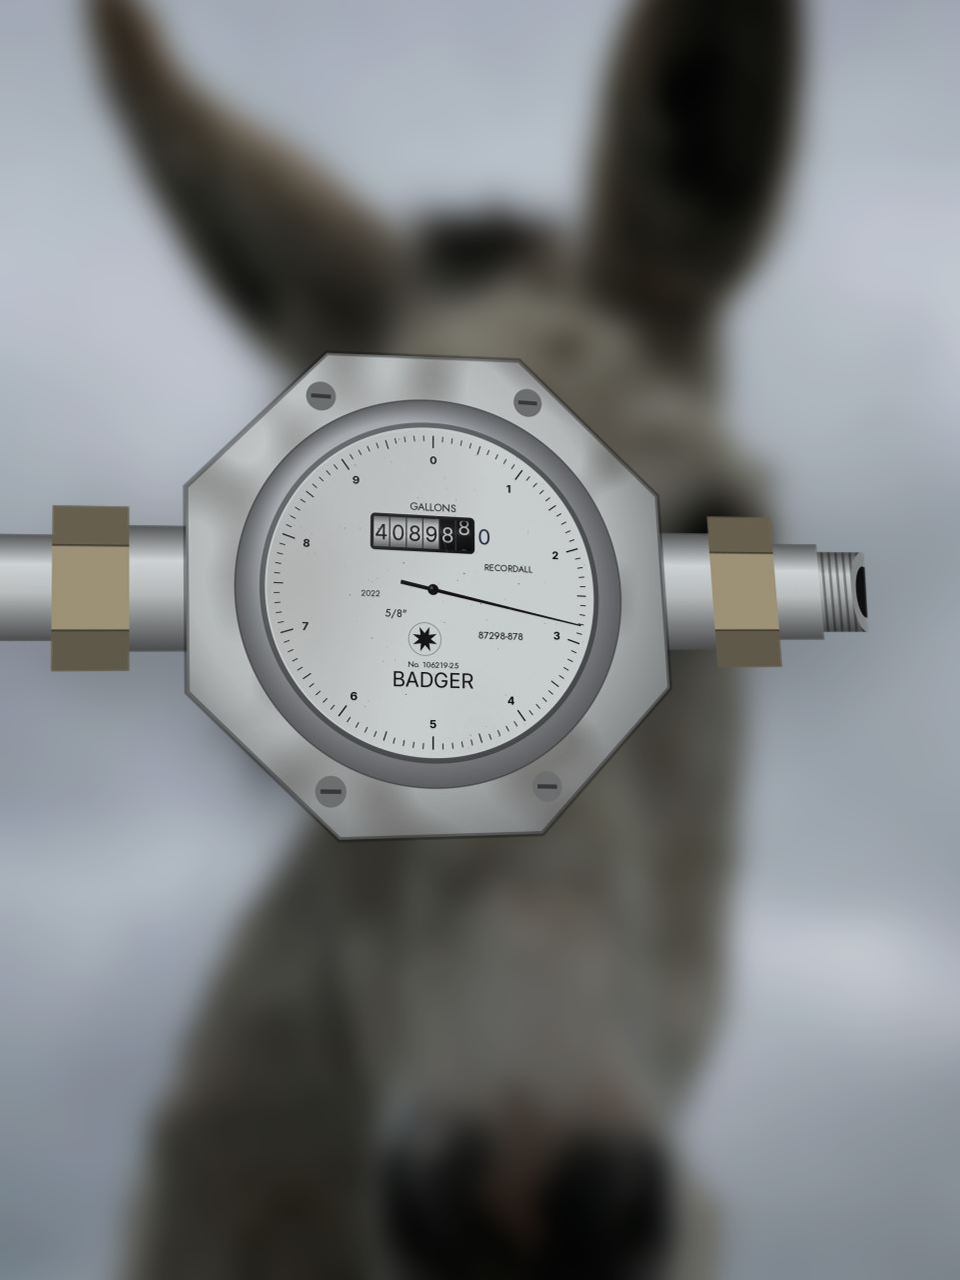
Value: 4089882.8 gal
